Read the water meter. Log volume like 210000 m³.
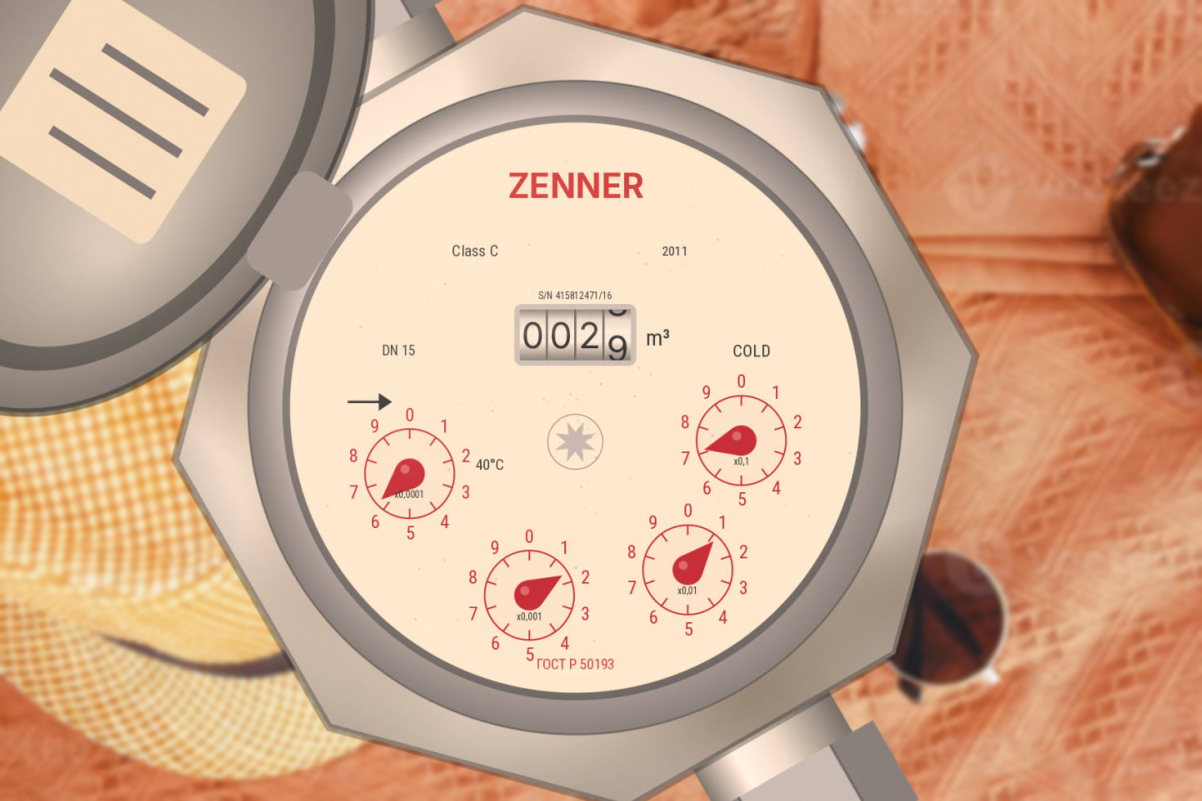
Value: 28.7116 m³
